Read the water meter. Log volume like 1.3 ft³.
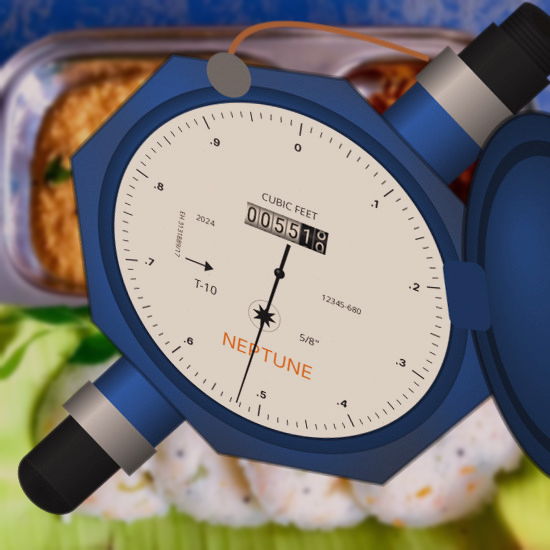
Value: 5518.52 ft³
